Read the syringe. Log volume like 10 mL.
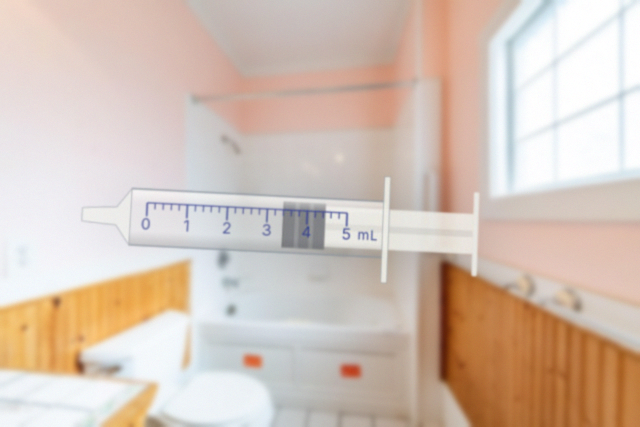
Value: 3.4 mL
